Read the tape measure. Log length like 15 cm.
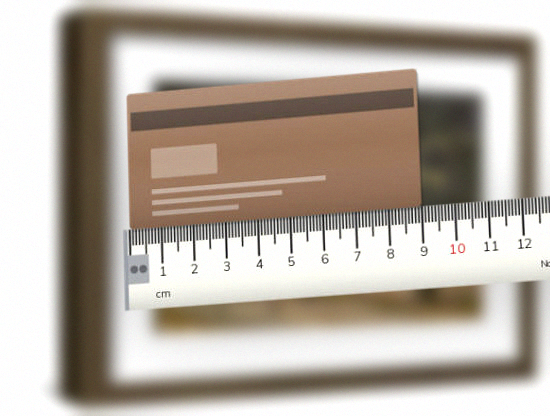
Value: 9 cm
